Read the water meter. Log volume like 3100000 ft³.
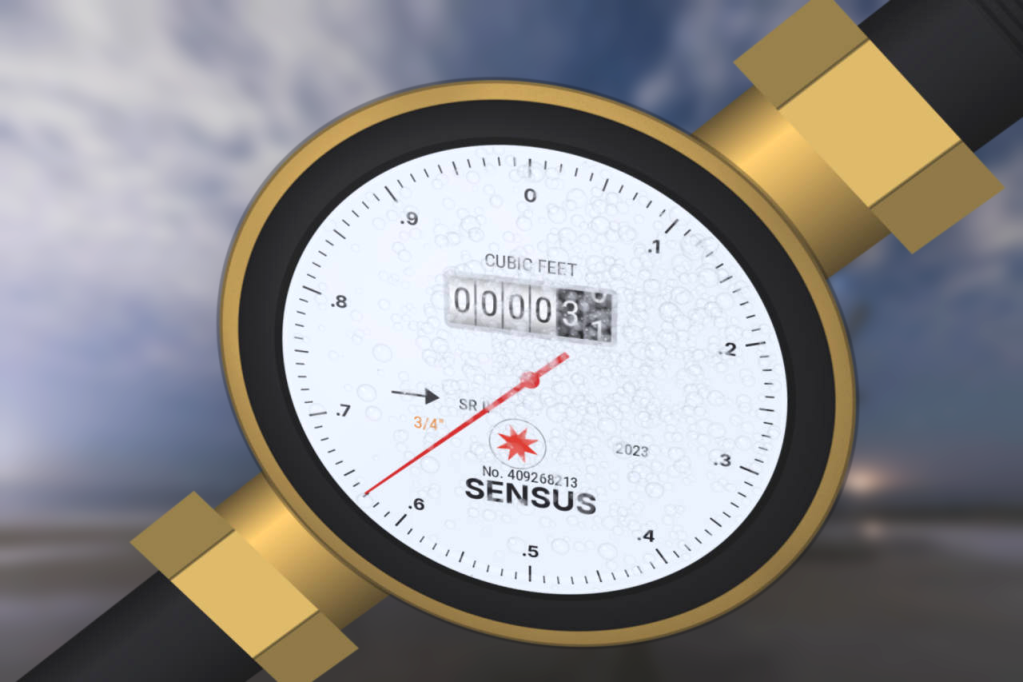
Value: 30.63 ft³
